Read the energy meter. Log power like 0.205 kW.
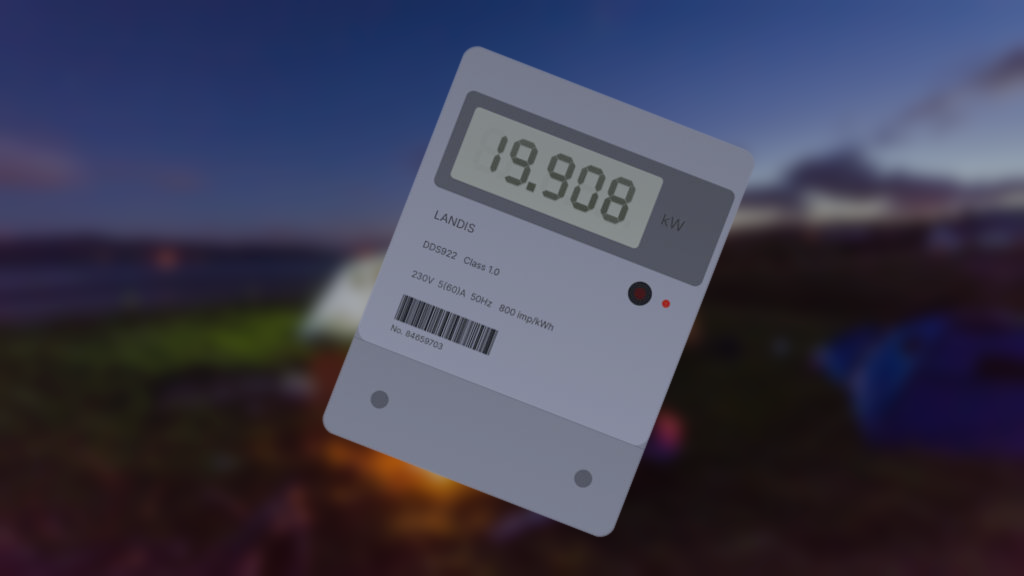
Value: 19.908 kW
